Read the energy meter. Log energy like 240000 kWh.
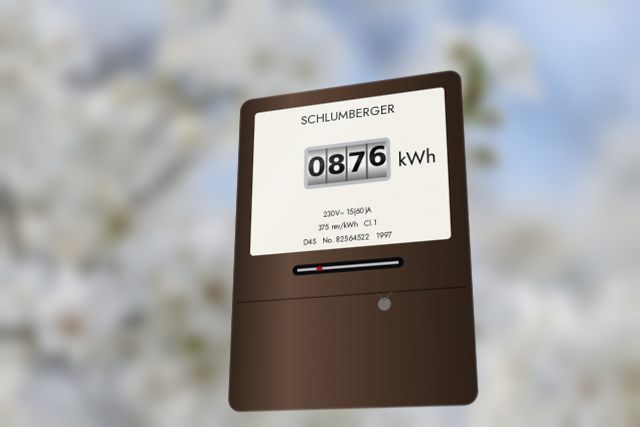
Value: 876 kWh
